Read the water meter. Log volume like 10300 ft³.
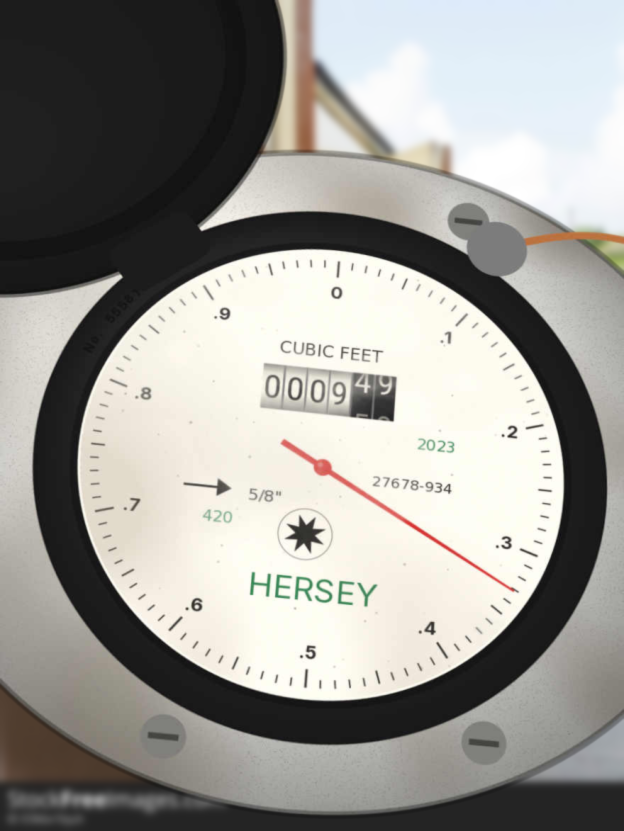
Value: 949.33 ft³
